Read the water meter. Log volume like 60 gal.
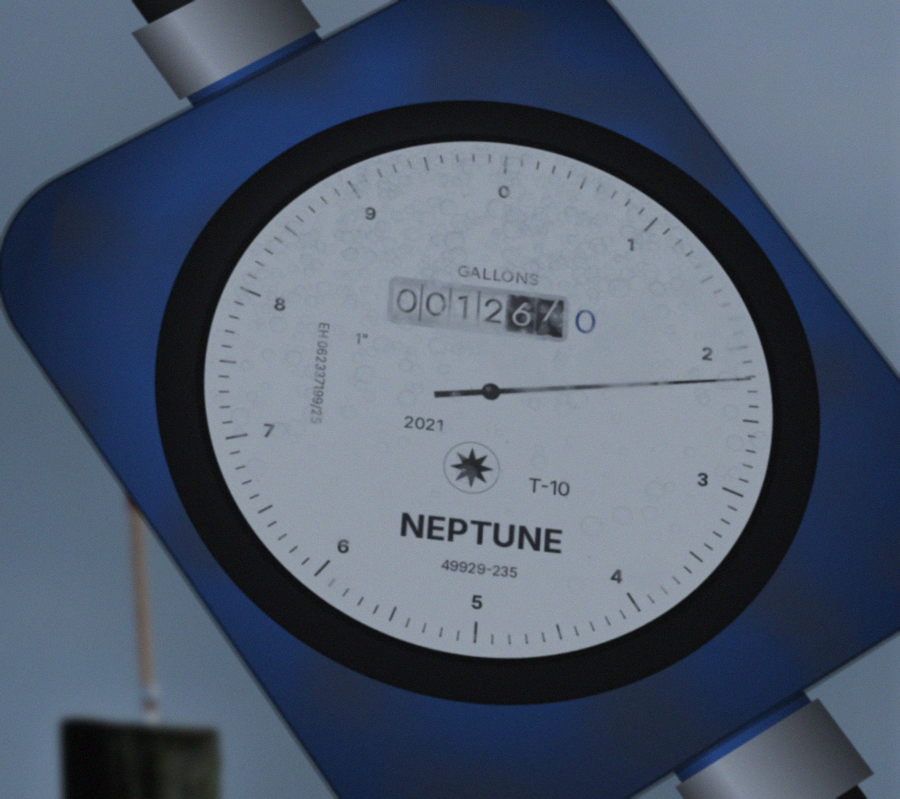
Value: 12672.2 gal
